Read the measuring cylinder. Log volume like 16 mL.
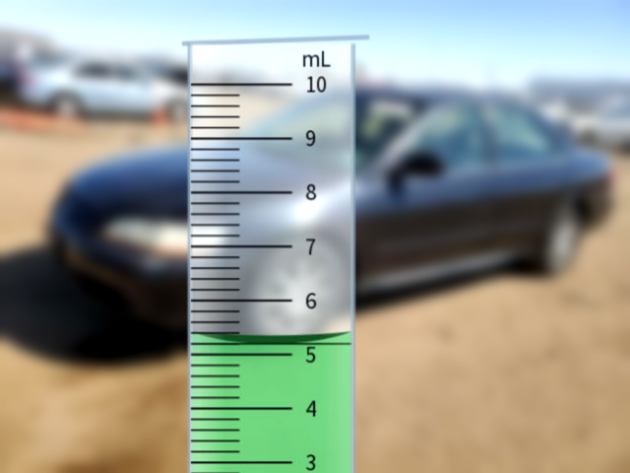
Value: 5.2 mL
